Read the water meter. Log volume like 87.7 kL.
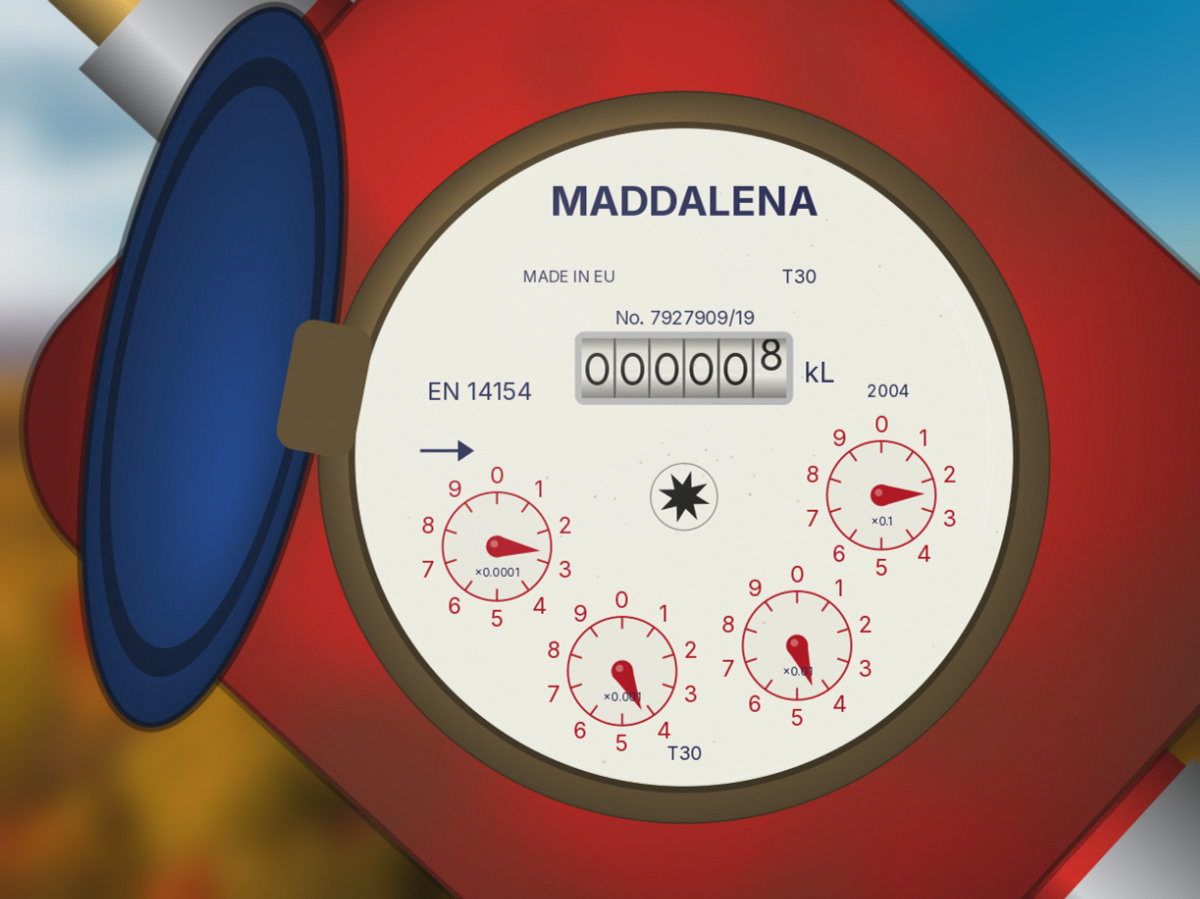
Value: 8.2442 kL
